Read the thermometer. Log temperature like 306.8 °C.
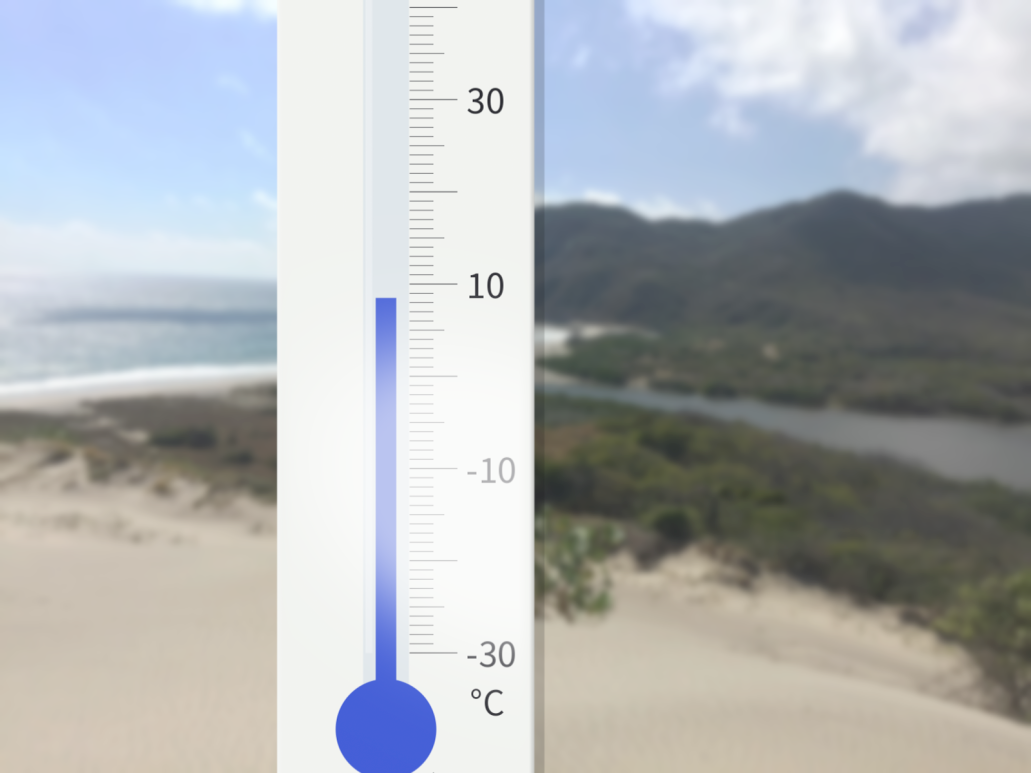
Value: 8.5 °C
